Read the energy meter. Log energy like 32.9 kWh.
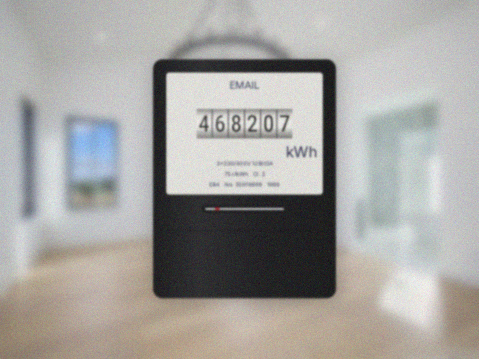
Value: 468207 kWh
